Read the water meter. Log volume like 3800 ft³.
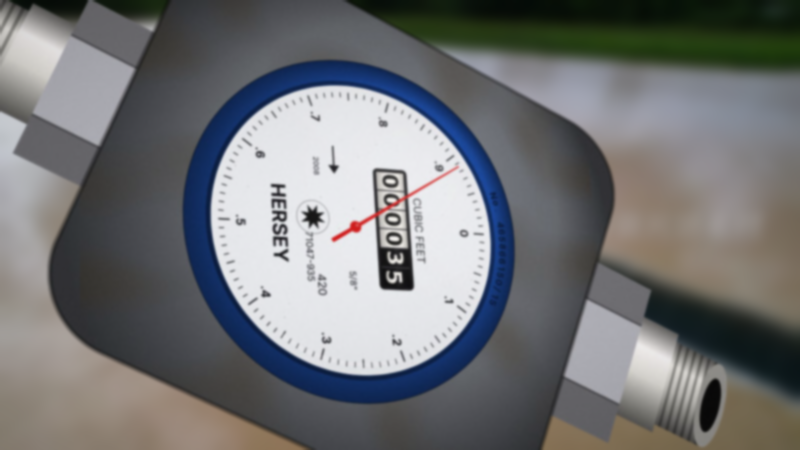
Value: 34.91 ft³
